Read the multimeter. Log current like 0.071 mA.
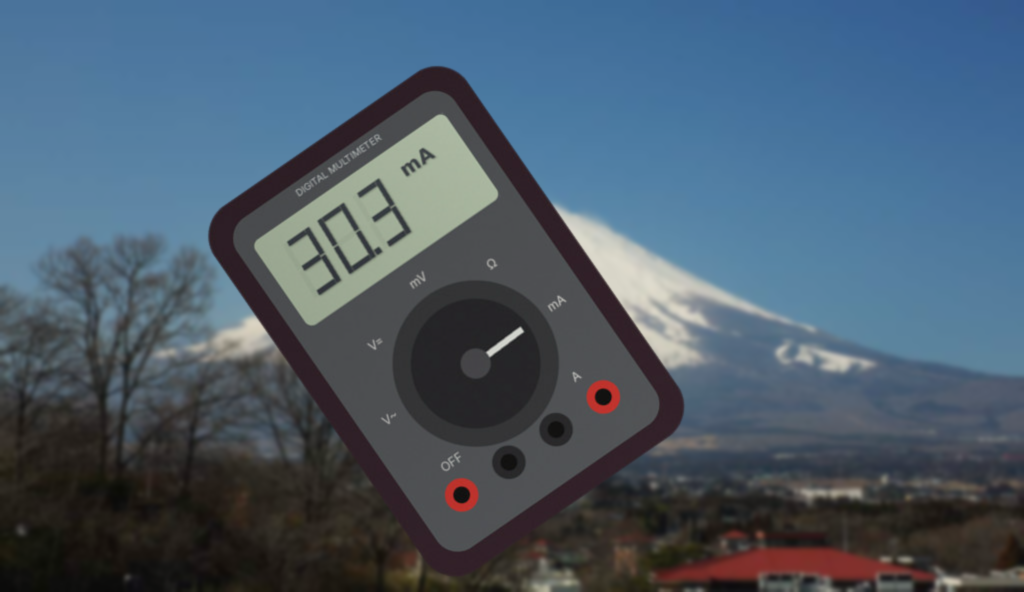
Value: 30.3 mA
